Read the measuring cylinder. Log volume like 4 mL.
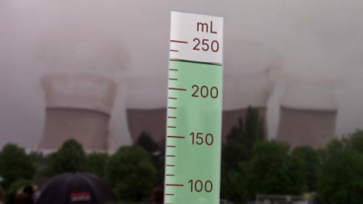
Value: 230 mL
